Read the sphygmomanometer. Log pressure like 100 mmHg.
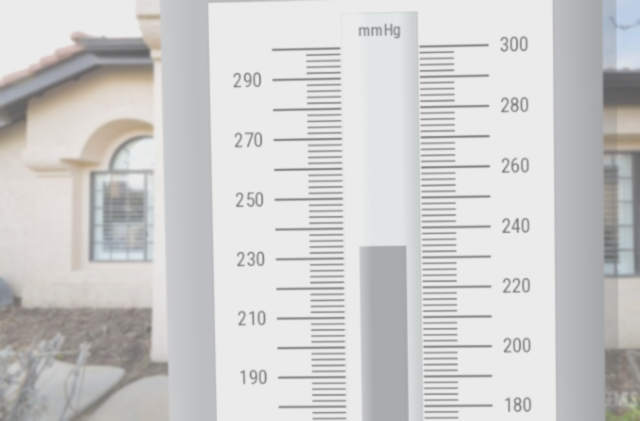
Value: 234 mmHg
